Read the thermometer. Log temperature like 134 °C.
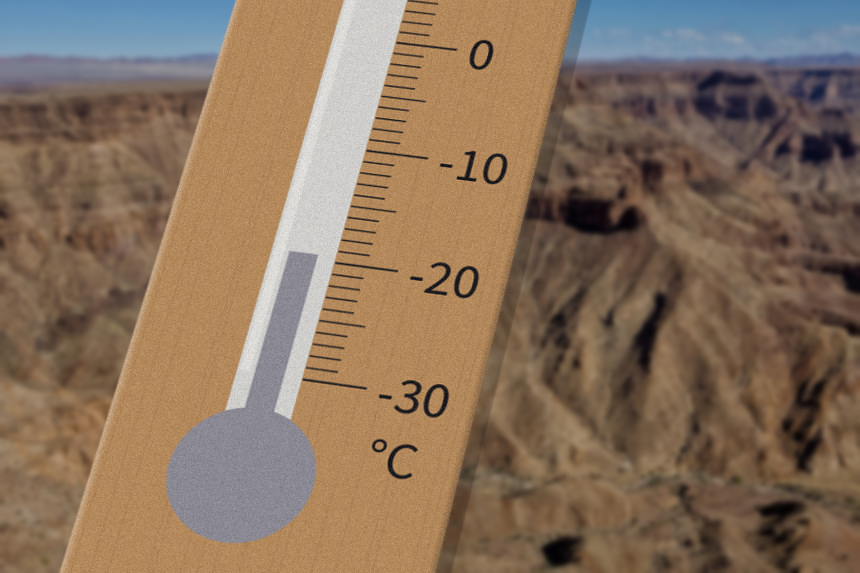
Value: -19.5 °C
